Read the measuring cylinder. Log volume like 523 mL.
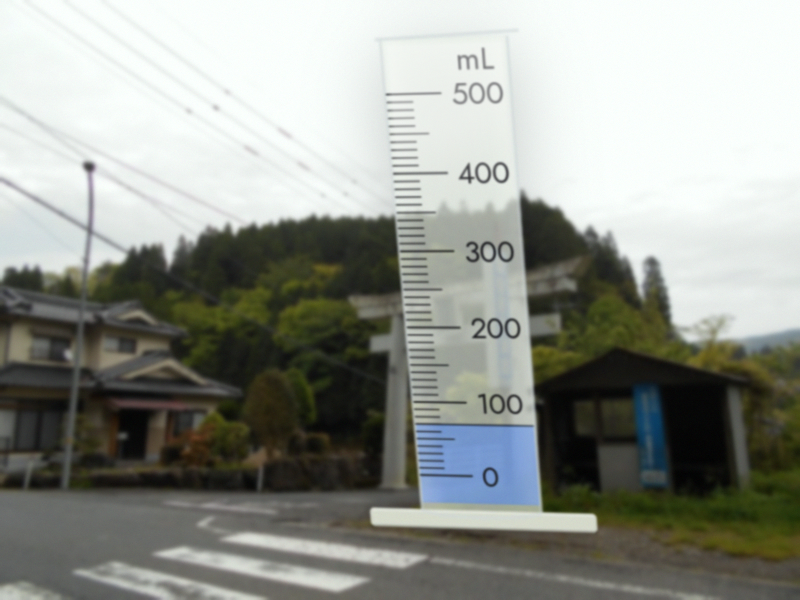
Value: 70 mL
